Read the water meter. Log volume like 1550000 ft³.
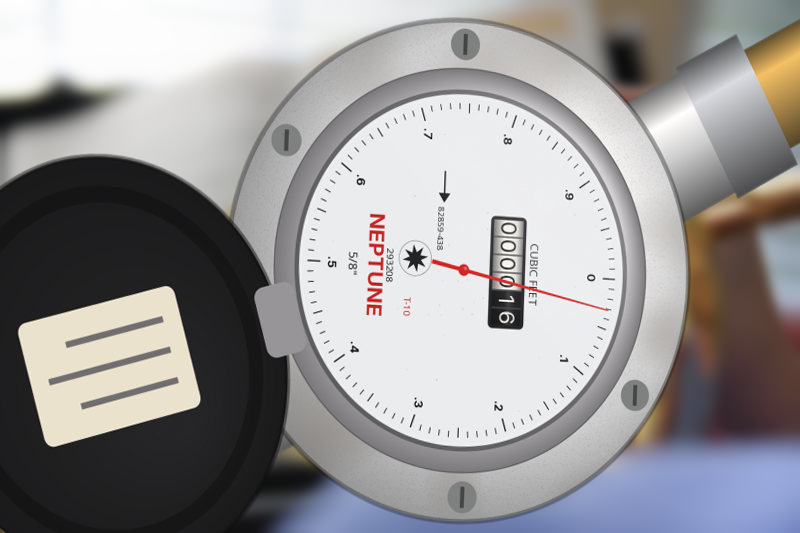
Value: 16.03 ft³
